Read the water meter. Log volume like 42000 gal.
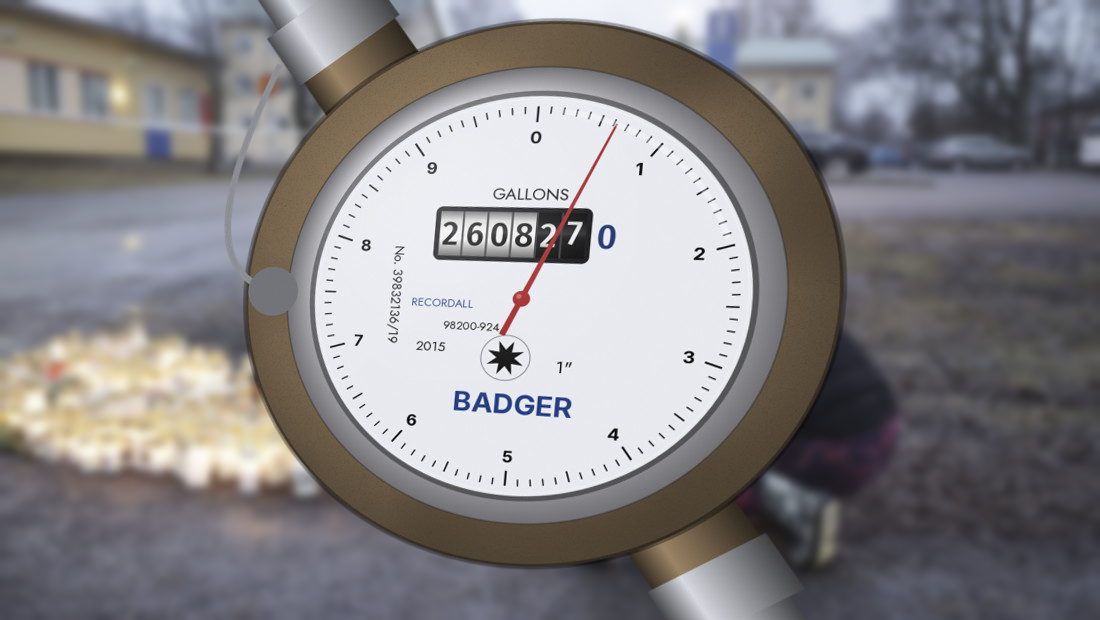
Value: 2608270.6 gal
